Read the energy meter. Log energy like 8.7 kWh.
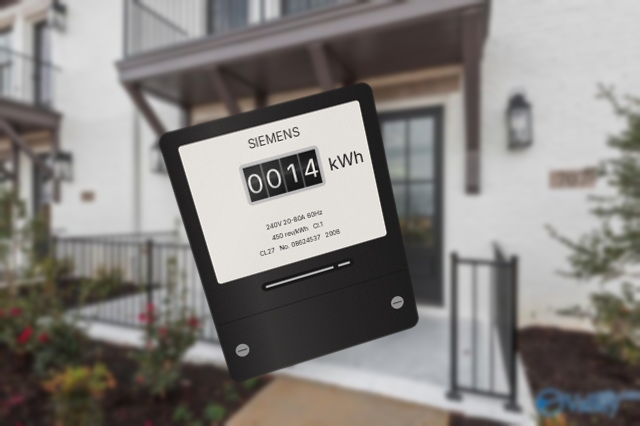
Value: 14 kWh
